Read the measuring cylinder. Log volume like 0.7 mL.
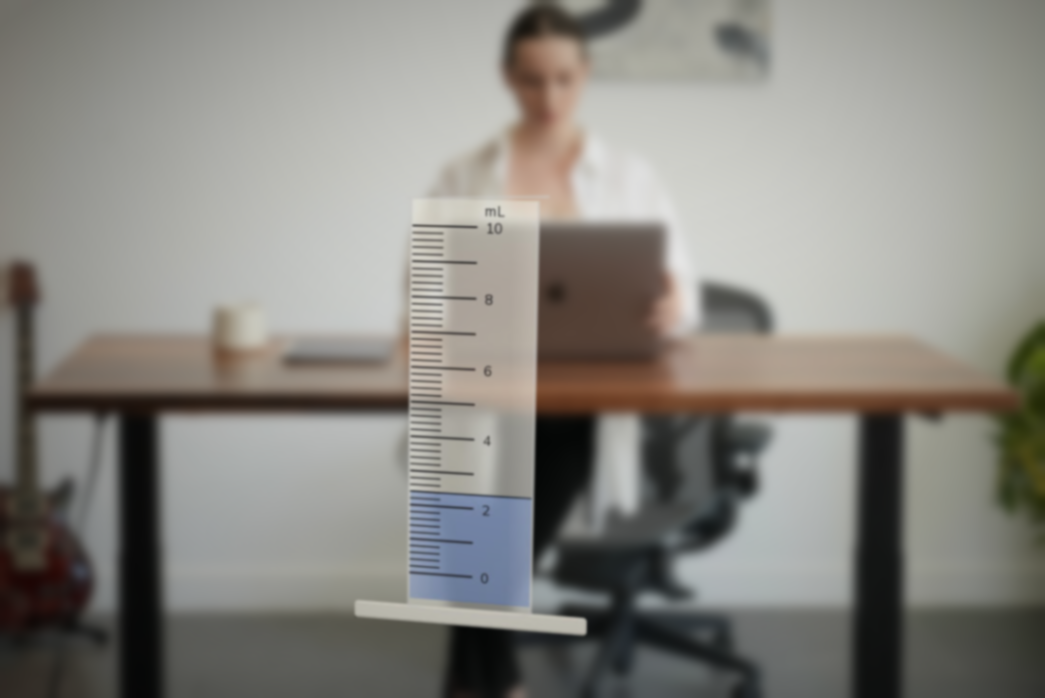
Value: 2.4 mL
